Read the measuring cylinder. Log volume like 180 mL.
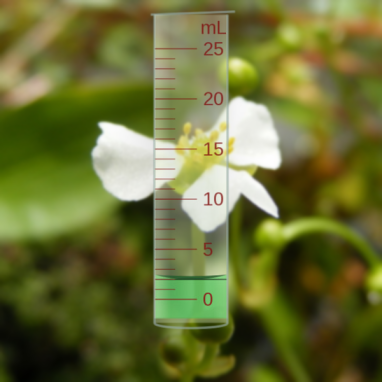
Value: 2 mL
